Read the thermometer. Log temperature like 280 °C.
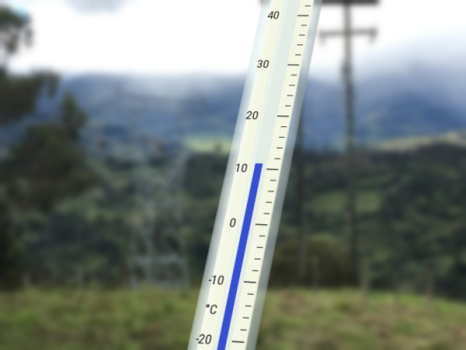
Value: 11 °C
